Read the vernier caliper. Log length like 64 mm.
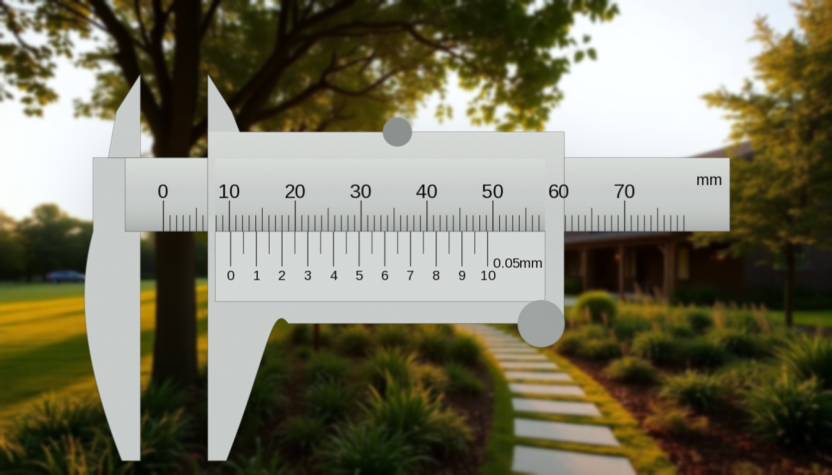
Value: 10.2 mm
